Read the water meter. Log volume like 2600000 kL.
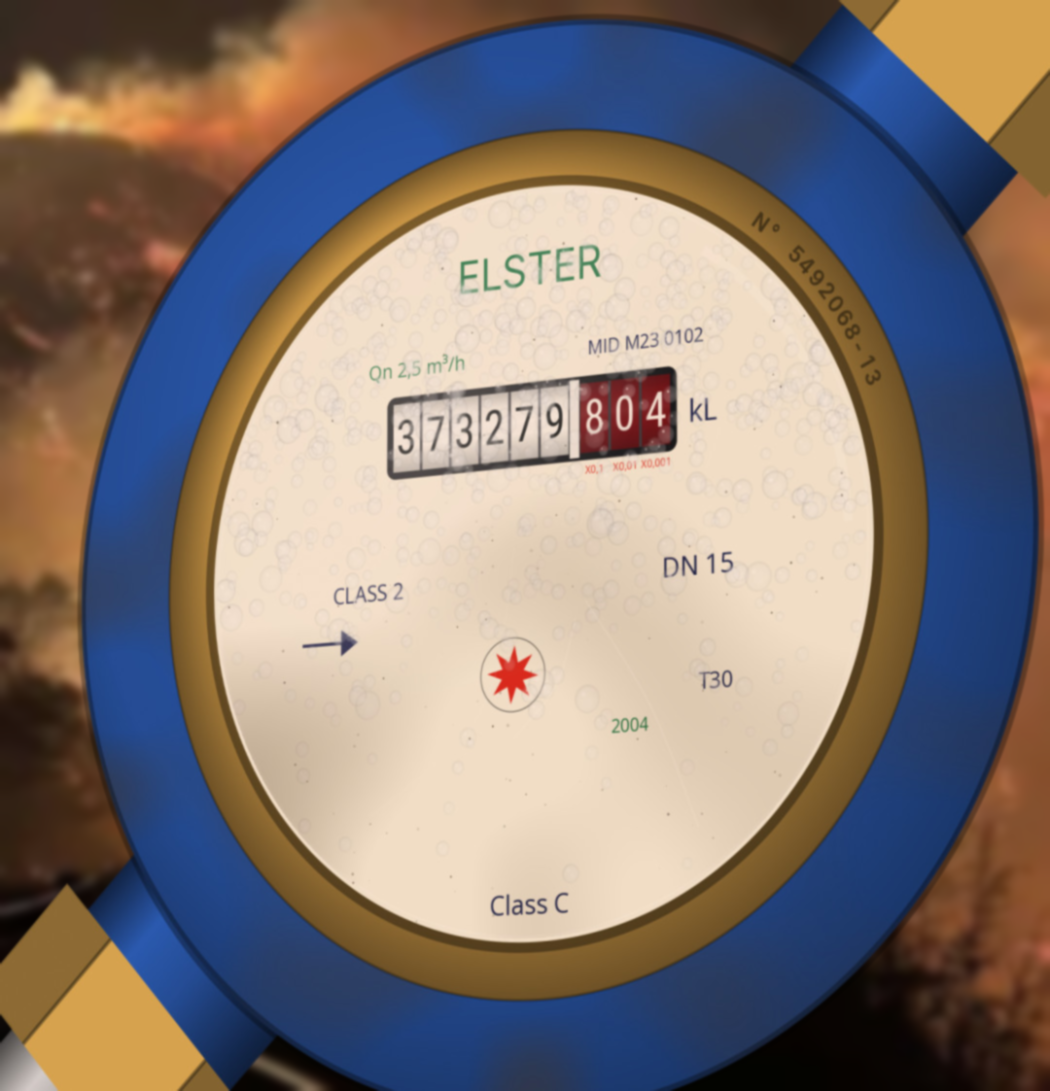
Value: 373279.804 kL
